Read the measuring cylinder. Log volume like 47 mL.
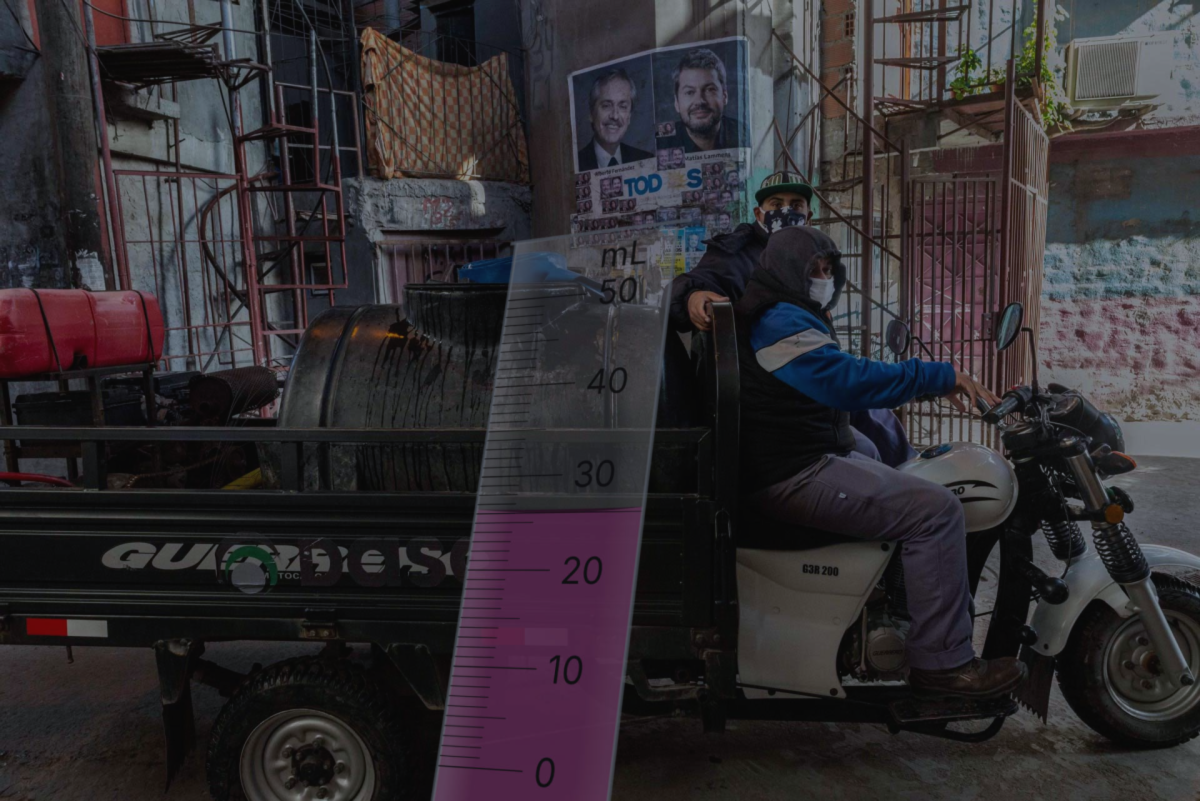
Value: 26 mL
